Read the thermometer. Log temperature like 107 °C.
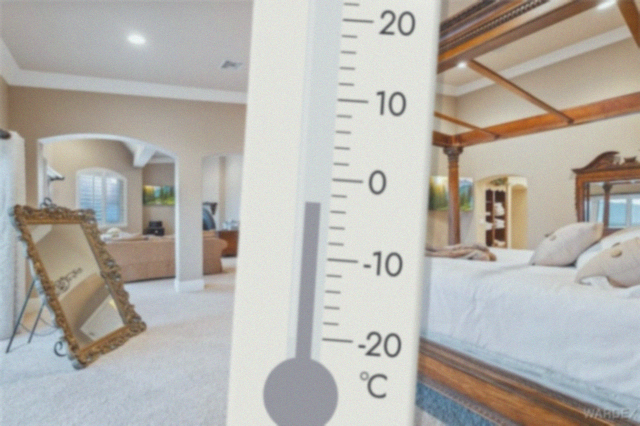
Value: -3 °C
